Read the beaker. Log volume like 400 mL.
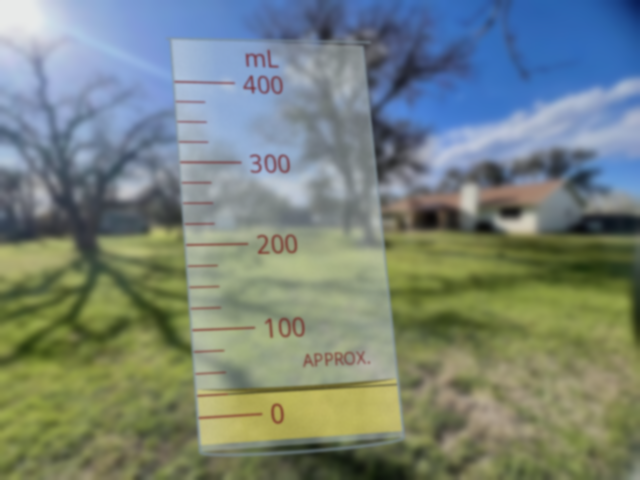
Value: 25 mL
